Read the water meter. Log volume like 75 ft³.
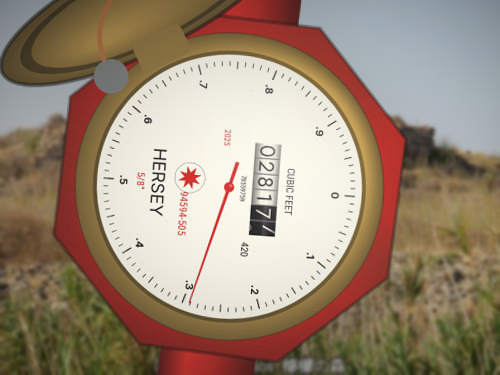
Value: 28177.29 ft³
